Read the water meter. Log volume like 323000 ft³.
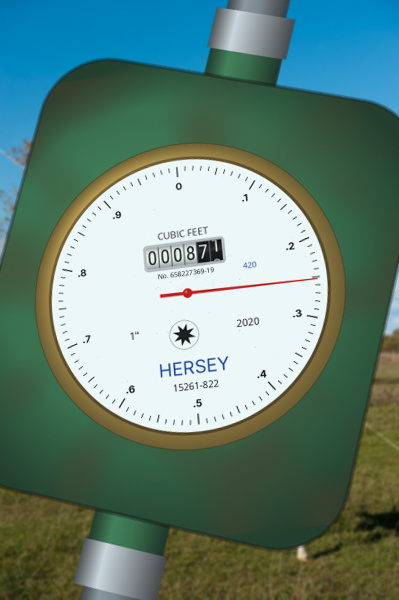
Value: 871.25 ft³
